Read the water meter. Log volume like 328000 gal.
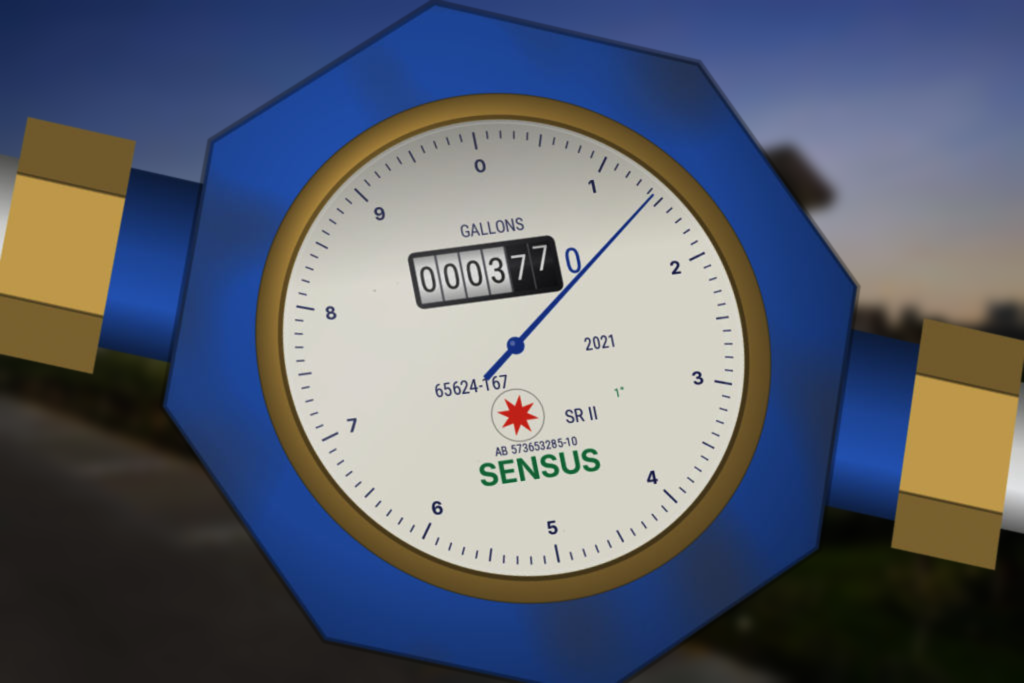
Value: 3771.4 gal
